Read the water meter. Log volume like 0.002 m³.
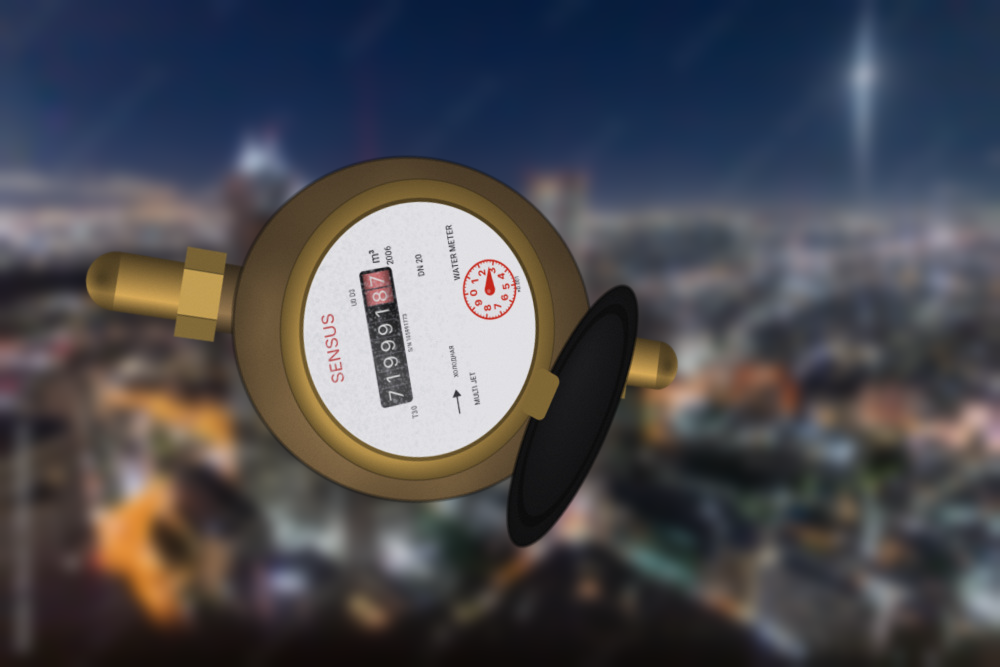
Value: 719991.872 m³
